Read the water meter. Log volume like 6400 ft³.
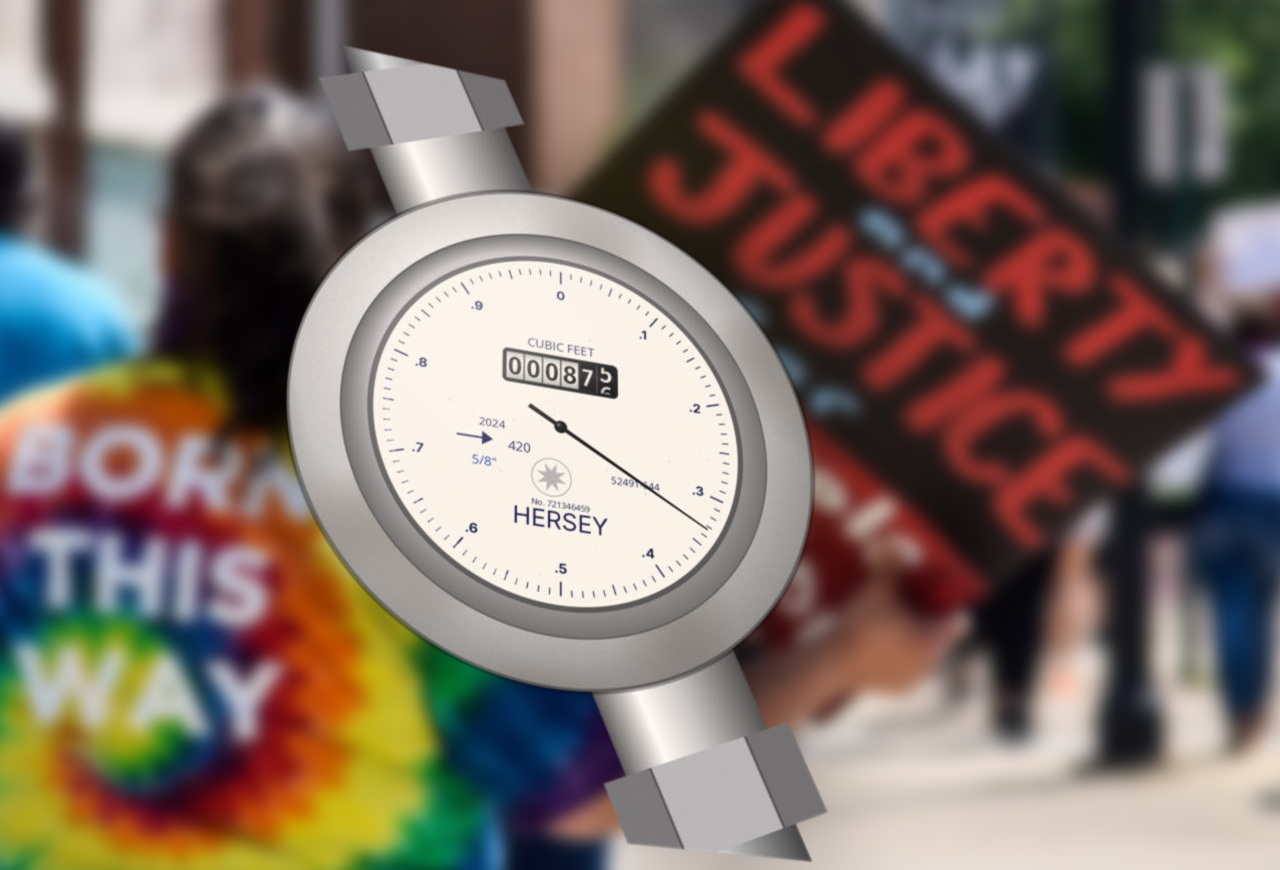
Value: 875.33 ft³
